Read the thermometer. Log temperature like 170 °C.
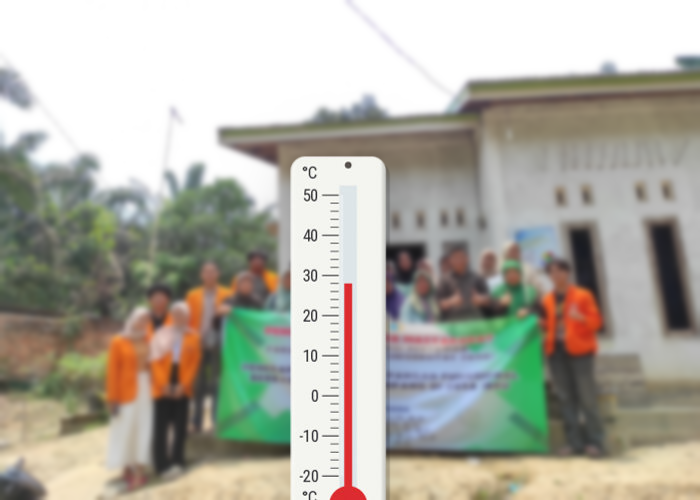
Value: 28 °C
